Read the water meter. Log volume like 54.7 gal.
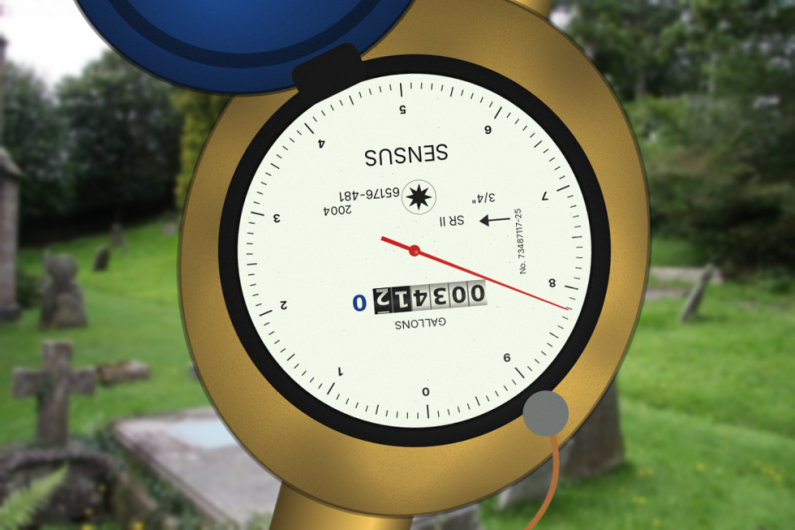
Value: 34118.2 gal
